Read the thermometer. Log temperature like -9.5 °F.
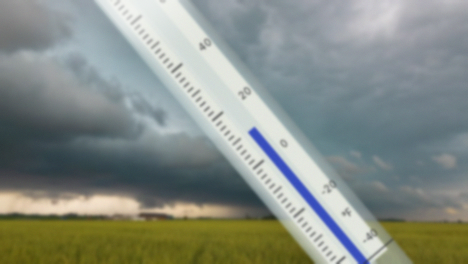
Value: 10 °F
